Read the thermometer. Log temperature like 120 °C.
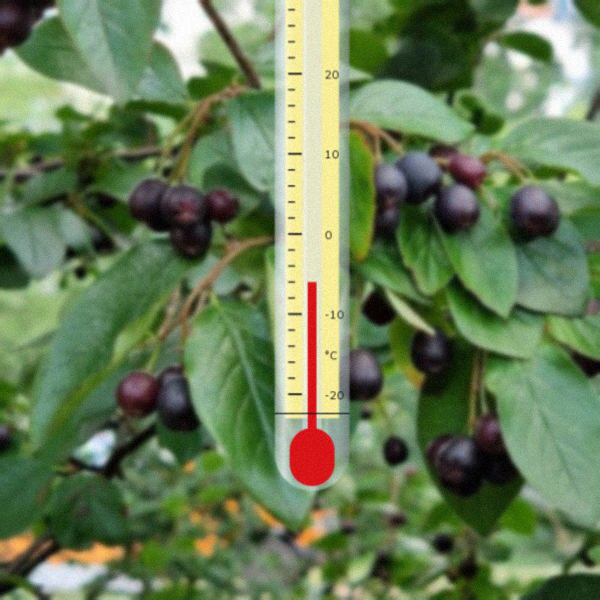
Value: -6 °C
